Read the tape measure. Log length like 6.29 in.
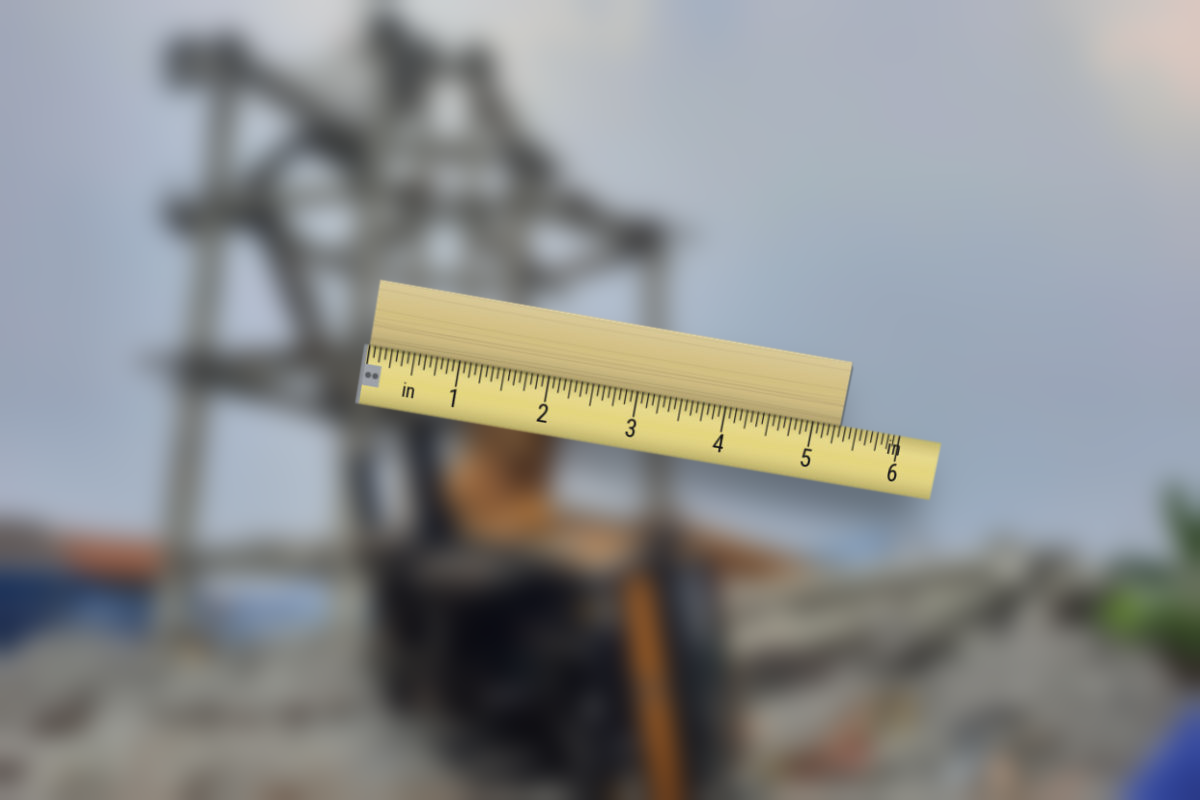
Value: 5.3125 in
